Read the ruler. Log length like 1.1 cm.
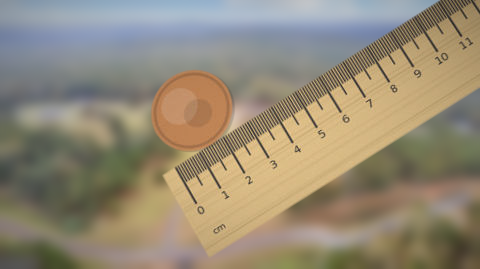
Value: 3 cm
